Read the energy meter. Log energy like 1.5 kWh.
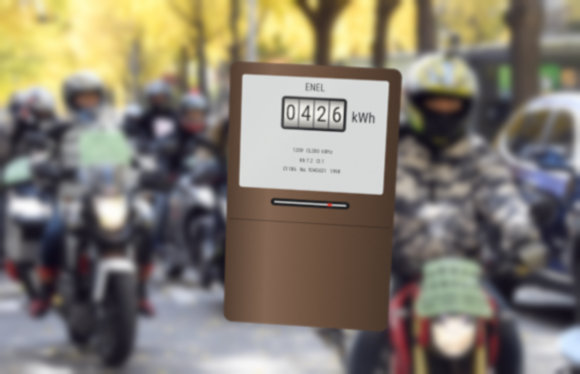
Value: 426 kWh
